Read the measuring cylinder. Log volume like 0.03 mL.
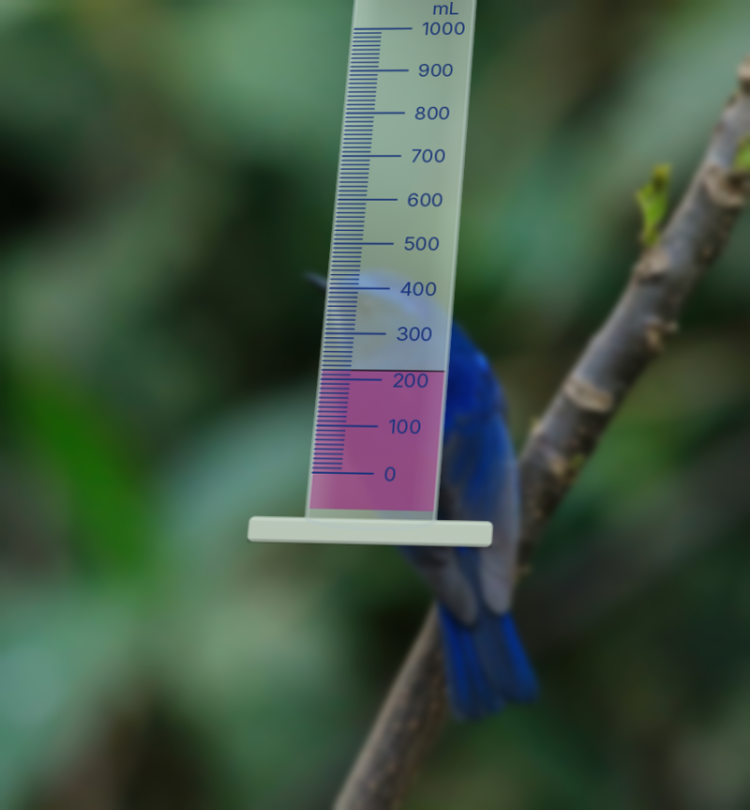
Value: 220 mL
